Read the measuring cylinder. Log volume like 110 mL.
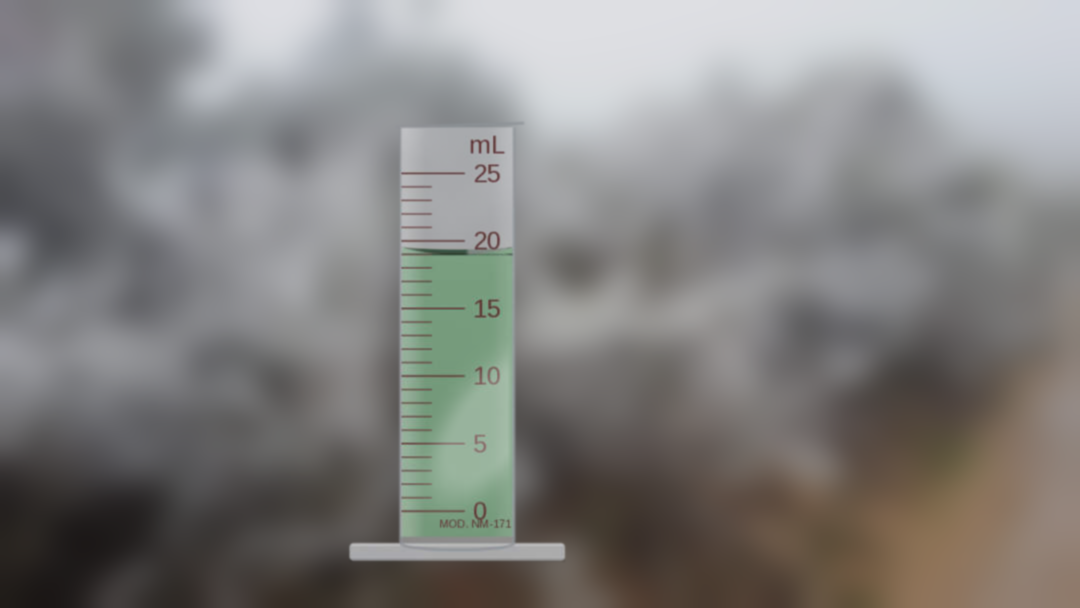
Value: 19 mL
